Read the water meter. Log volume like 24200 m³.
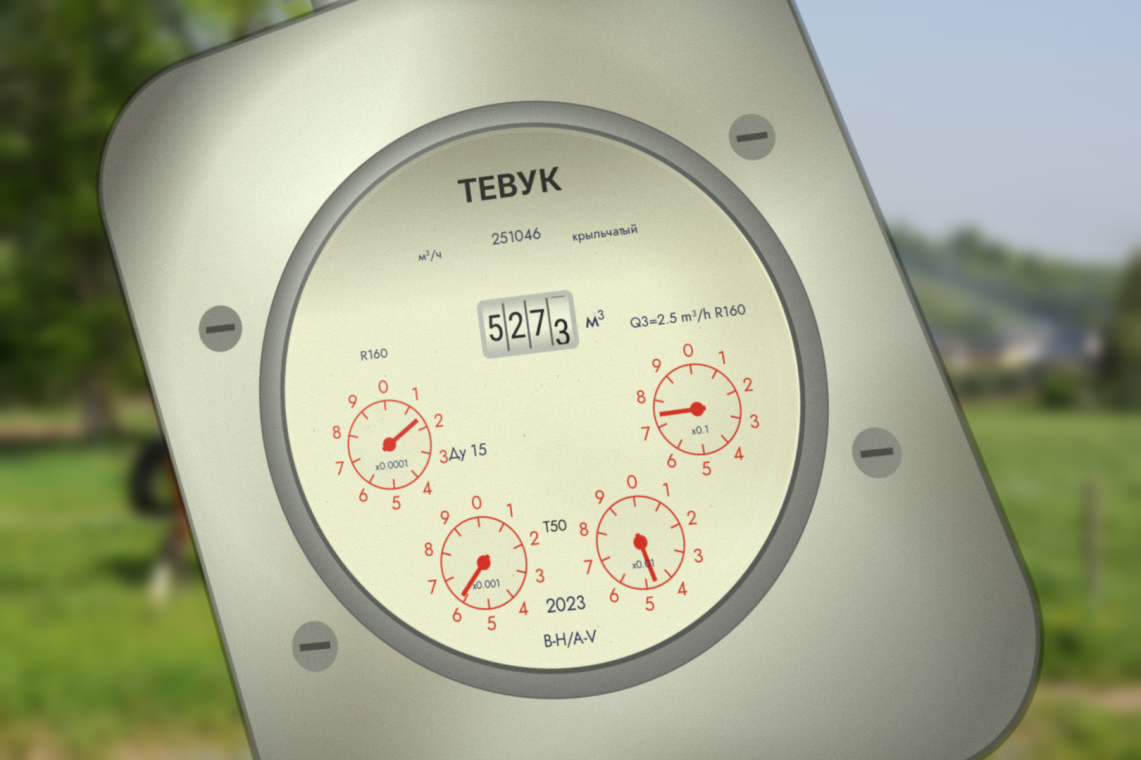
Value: 5272.7461 m³
